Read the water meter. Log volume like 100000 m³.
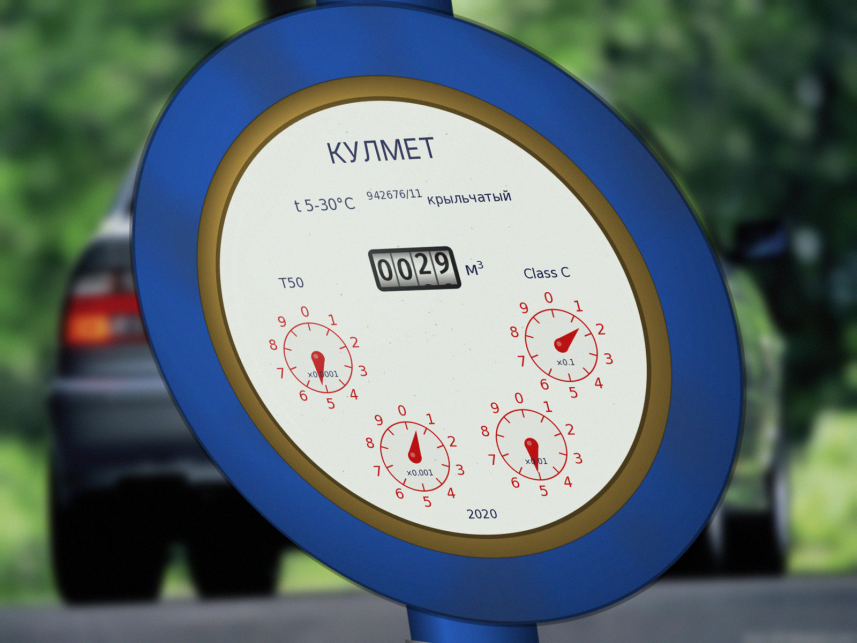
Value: 29.1505 m³
